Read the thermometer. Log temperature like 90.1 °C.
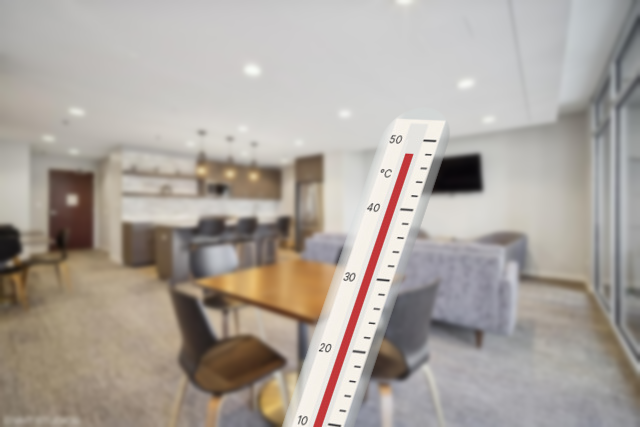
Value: 48 °C
